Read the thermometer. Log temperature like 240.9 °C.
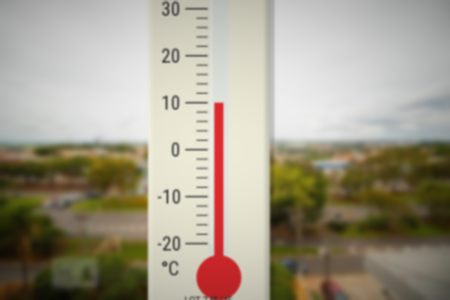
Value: 10 °C
